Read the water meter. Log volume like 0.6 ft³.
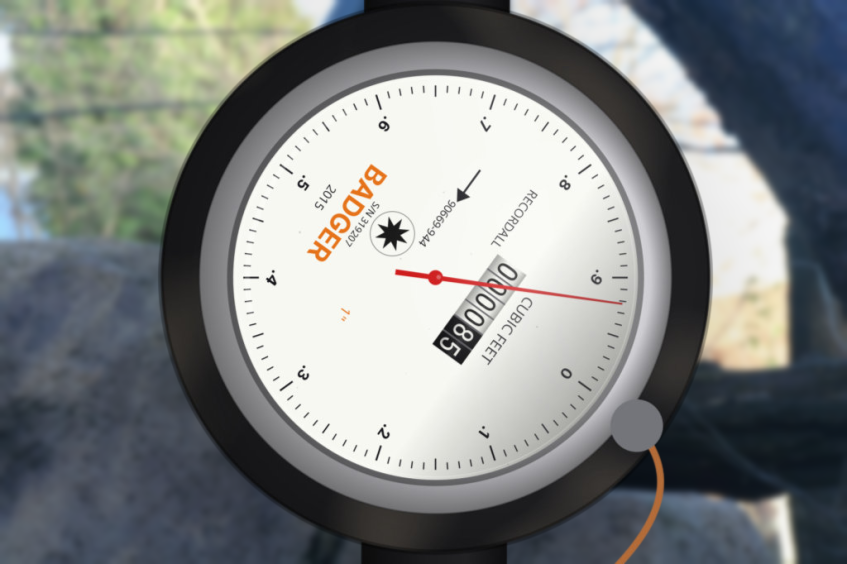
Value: 84.92 ft³
